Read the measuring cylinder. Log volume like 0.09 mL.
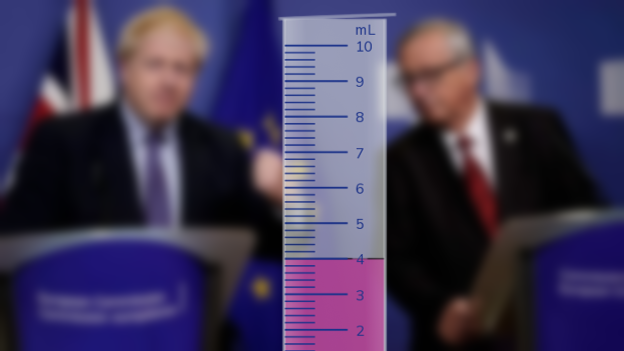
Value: 4 mL
